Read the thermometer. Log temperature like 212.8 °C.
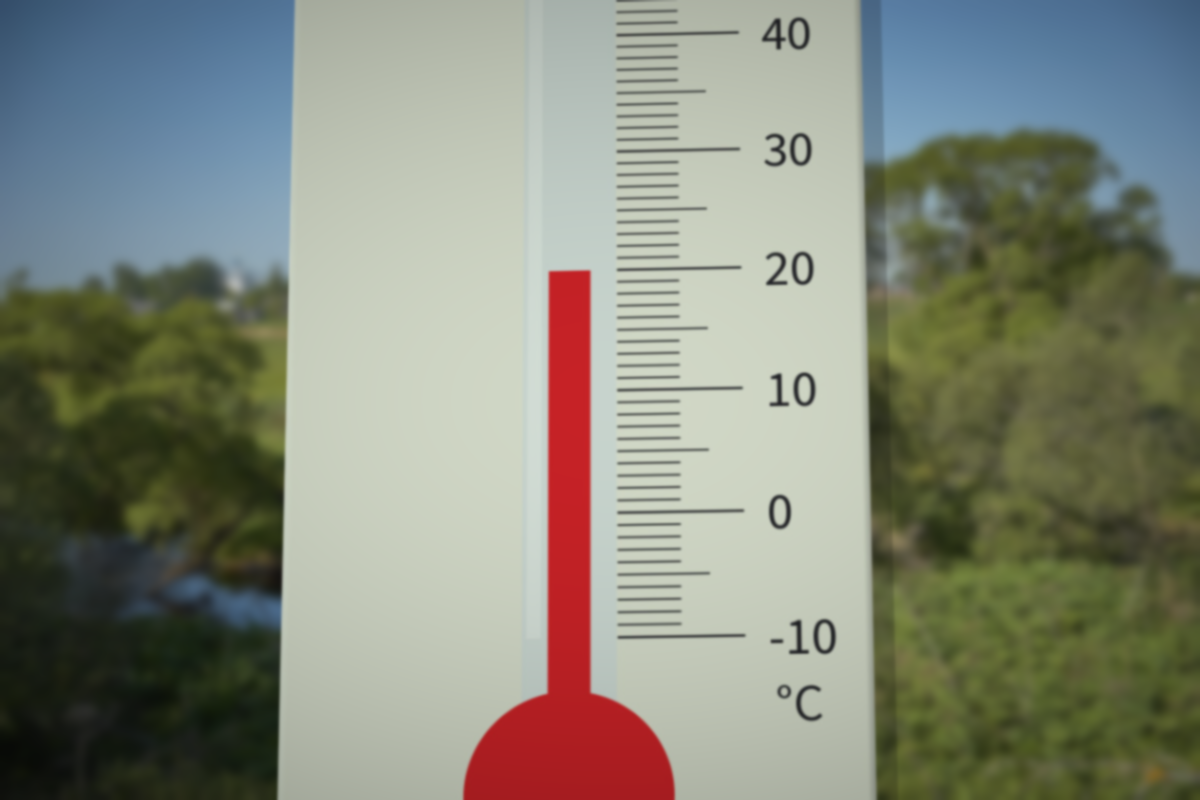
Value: 20 °C
